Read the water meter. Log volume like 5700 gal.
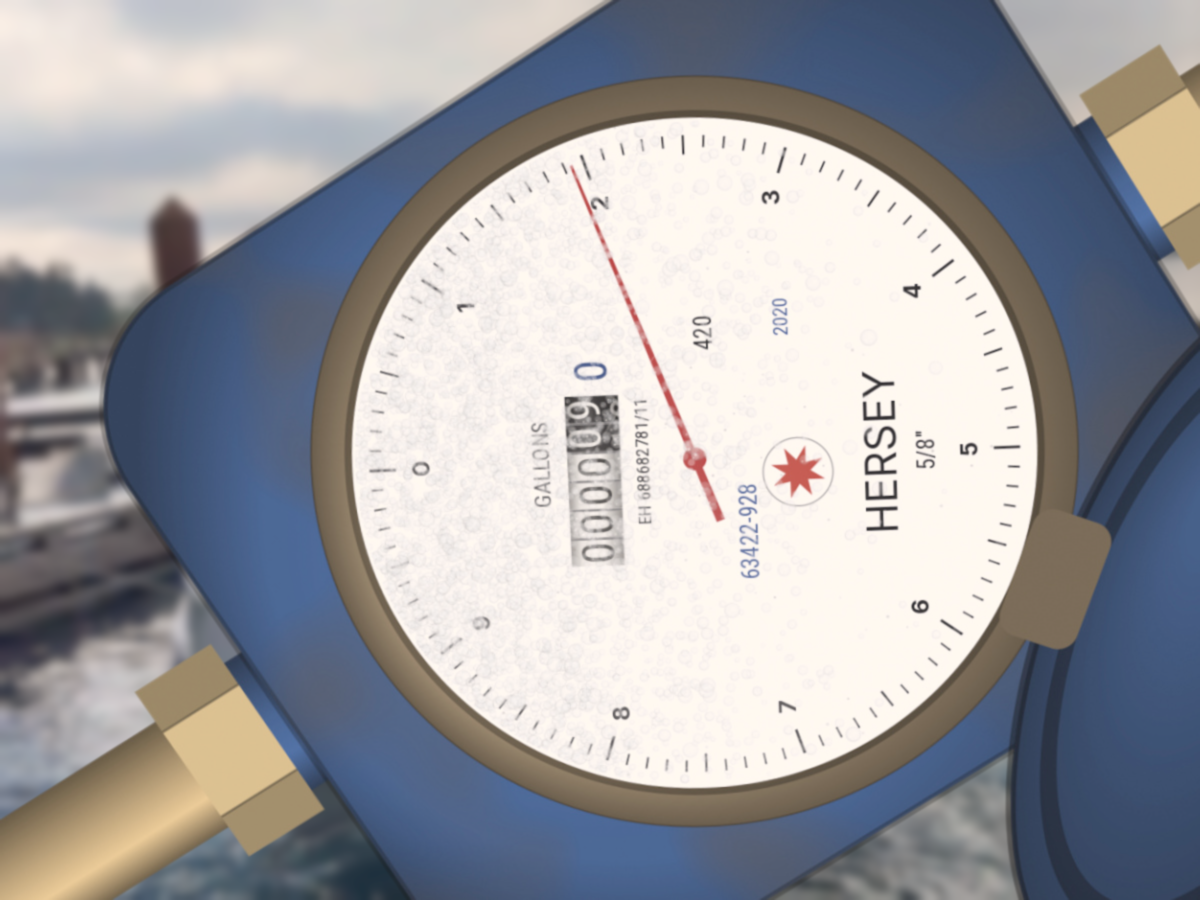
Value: 91.9 gal
